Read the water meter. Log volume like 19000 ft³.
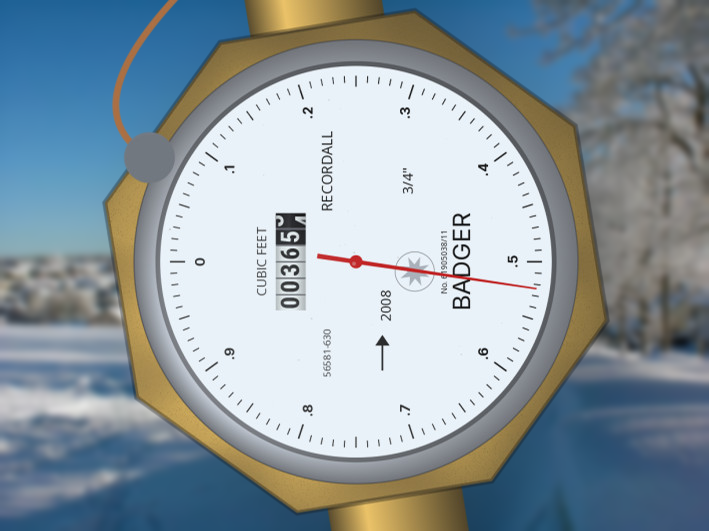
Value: 3653.52 ft³
